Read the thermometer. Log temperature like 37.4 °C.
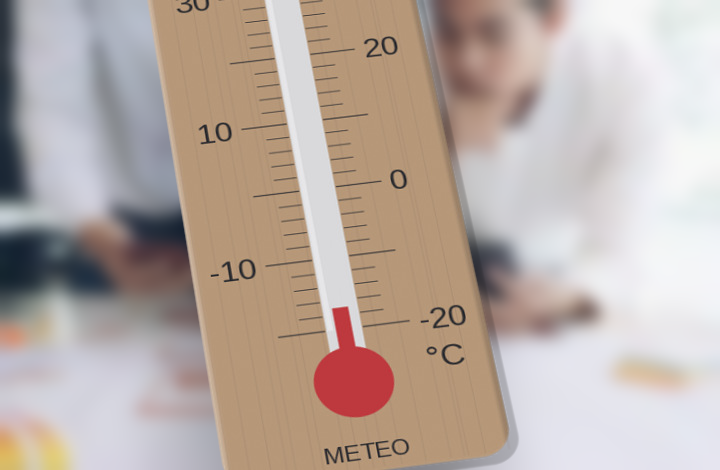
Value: -17 °C
